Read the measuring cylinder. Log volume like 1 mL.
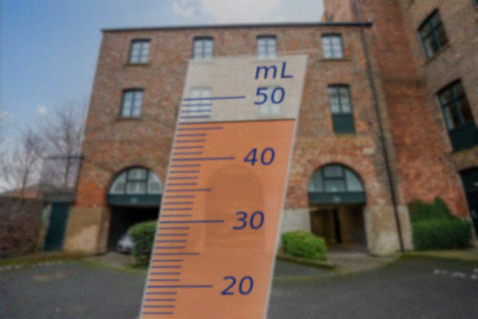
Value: 46 mL
